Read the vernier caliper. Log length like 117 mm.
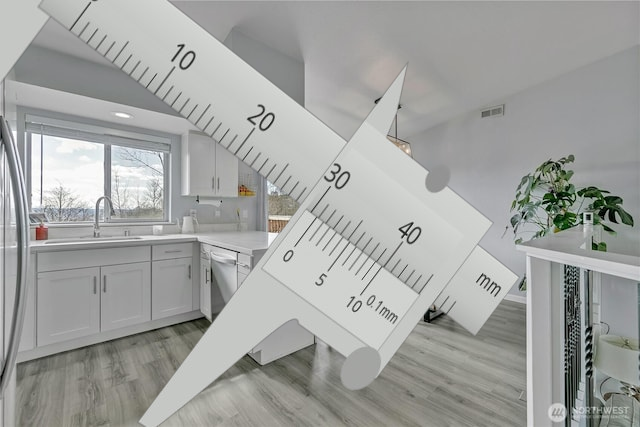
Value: 30.8 mm
